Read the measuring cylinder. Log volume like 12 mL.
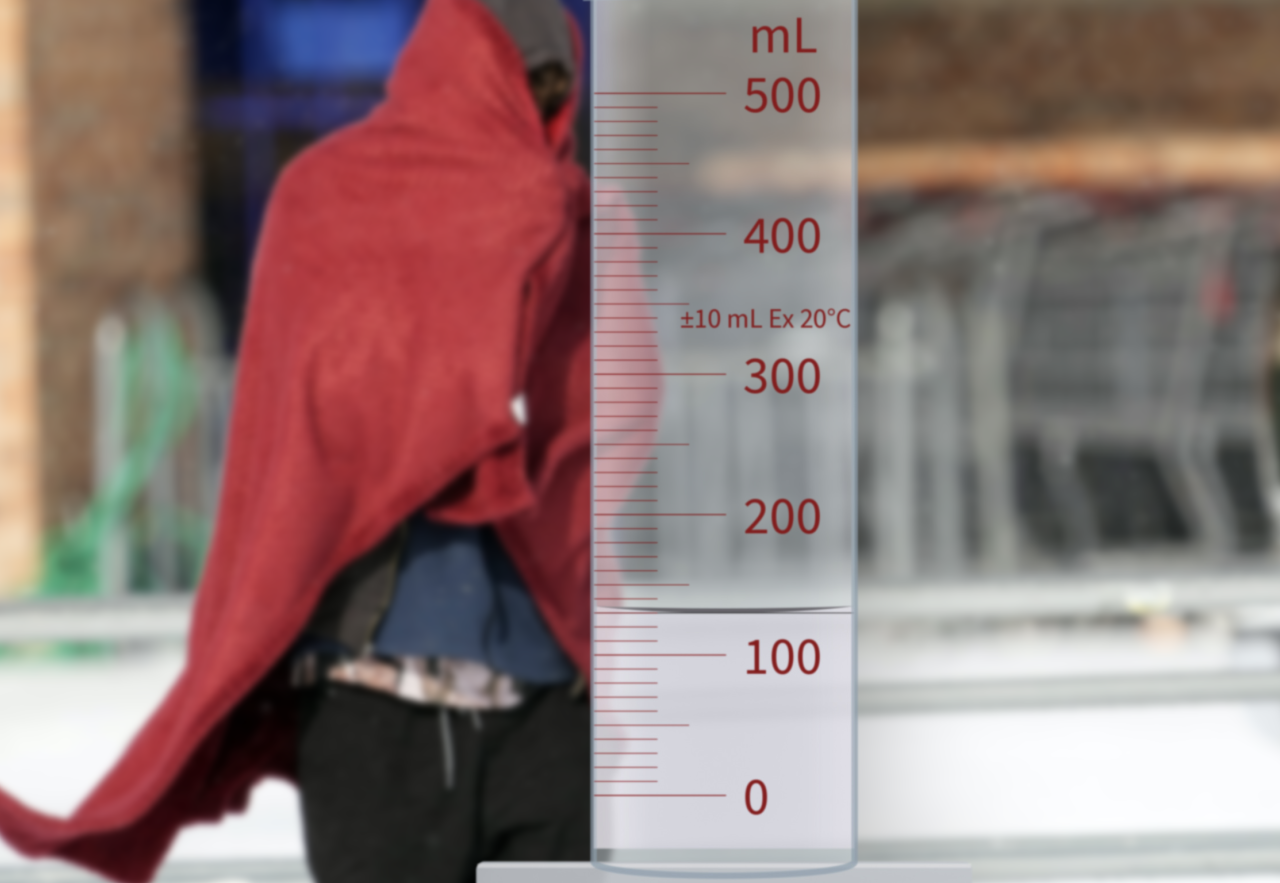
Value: 130 mL
